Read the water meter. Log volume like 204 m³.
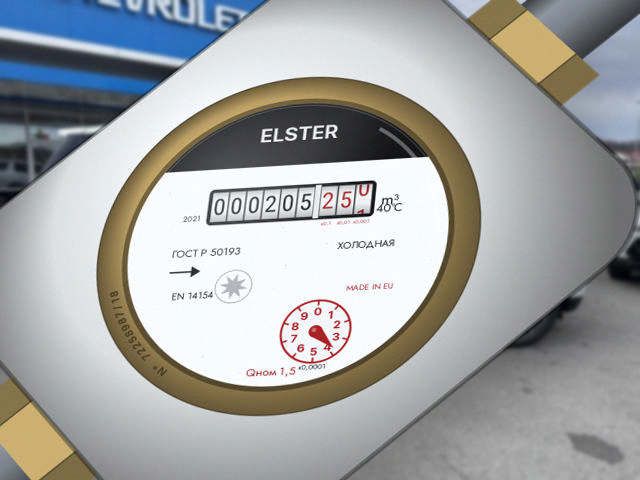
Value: 205.2503 m³
